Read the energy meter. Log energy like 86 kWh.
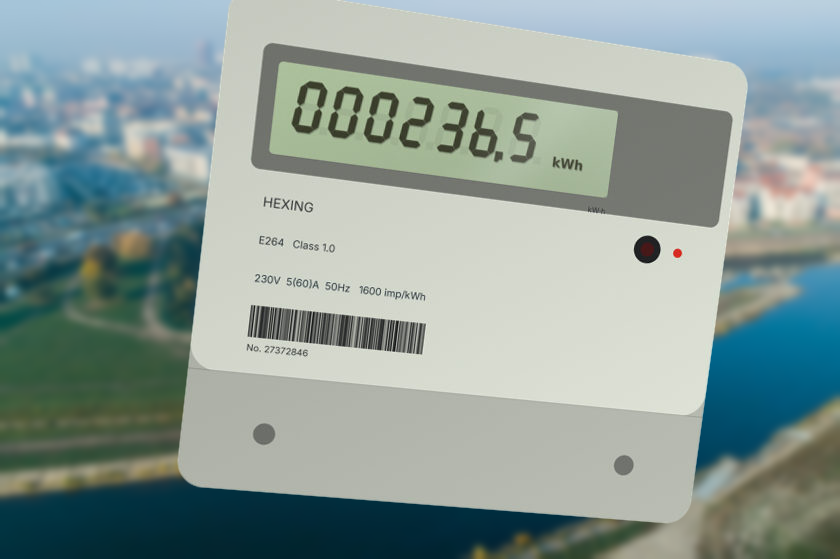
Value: 236.5 kWh
